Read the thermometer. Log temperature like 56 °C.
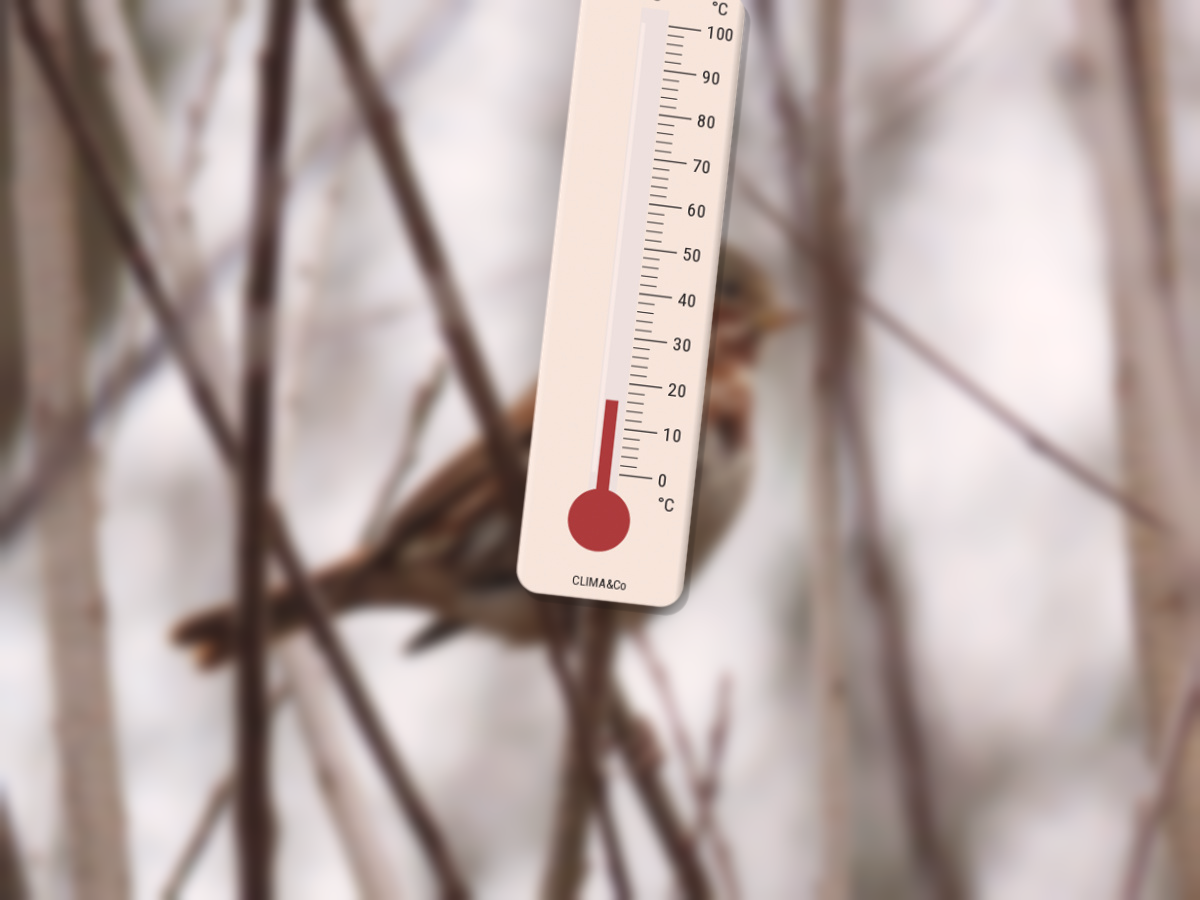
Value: 16 °C
